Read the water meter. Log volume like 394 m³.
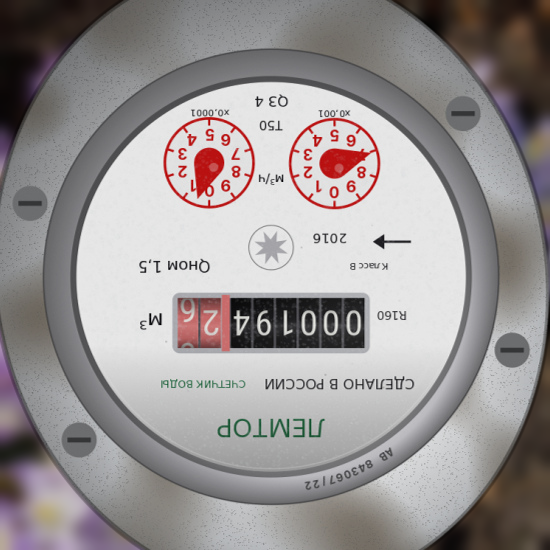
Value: 194.2570 m³
